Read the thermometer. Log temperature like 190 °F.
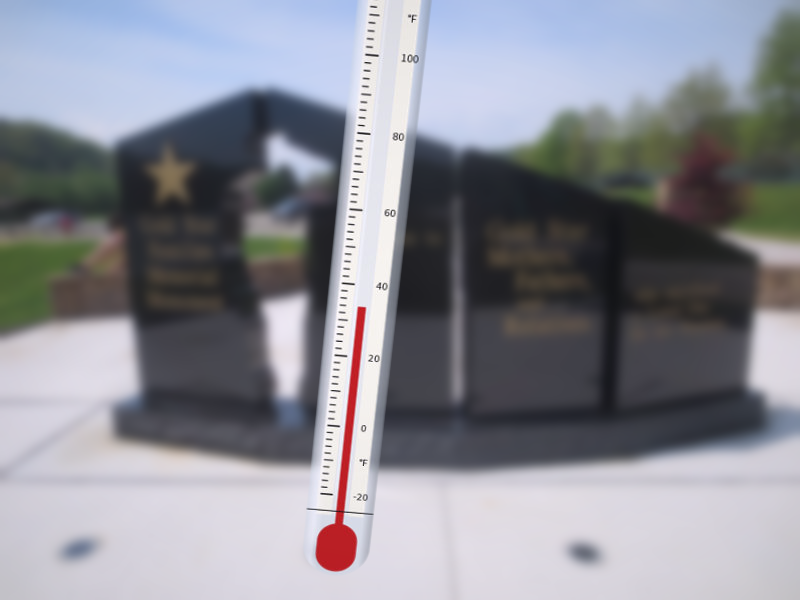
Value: 34 °F
